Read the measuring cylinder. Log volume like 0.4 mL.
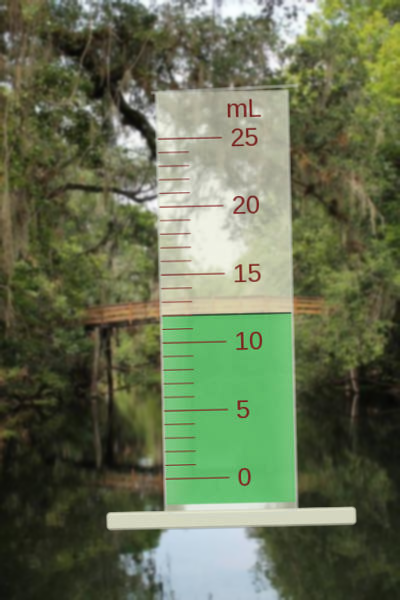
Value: 12 mL
